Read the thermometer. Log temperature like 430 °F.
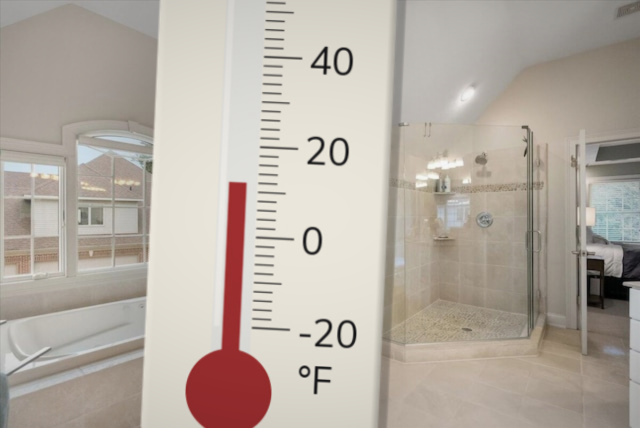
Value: 12 °F
